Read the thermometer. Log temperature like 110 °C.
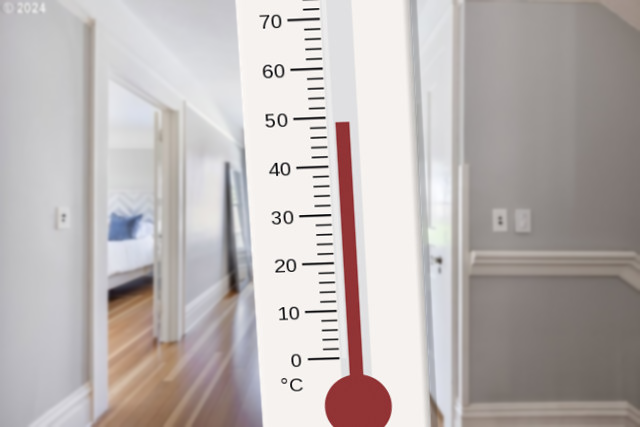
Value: 49 °C
